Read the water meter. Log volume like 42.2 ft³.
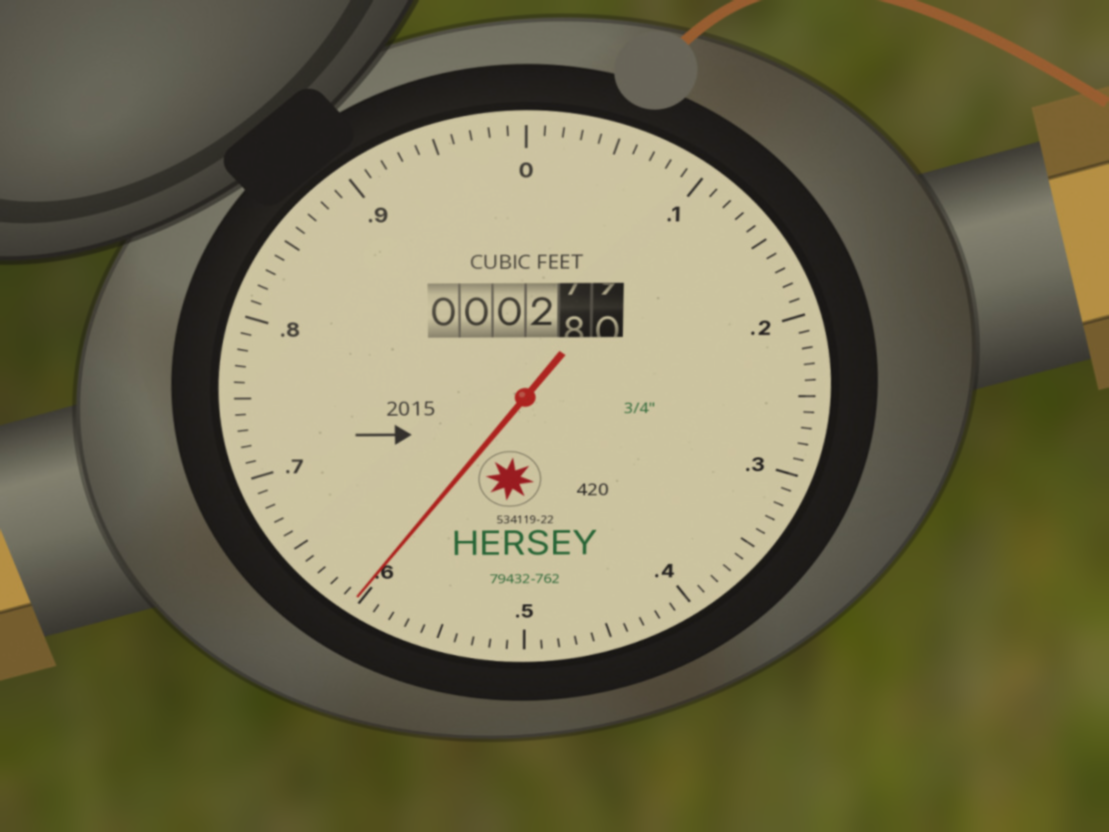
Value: 279.60 ft³
